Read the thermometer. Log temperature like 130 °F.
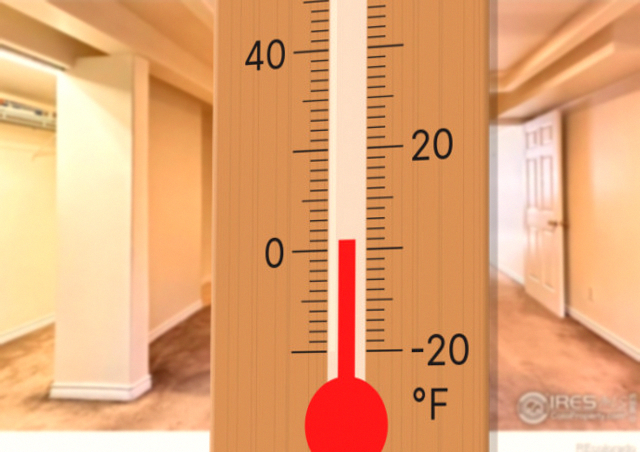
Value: 2 °F
